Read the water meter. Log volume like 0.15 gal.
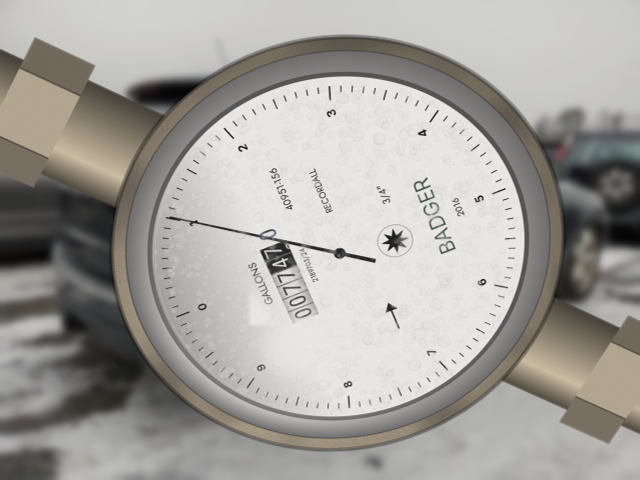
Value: 77471.0 gal
